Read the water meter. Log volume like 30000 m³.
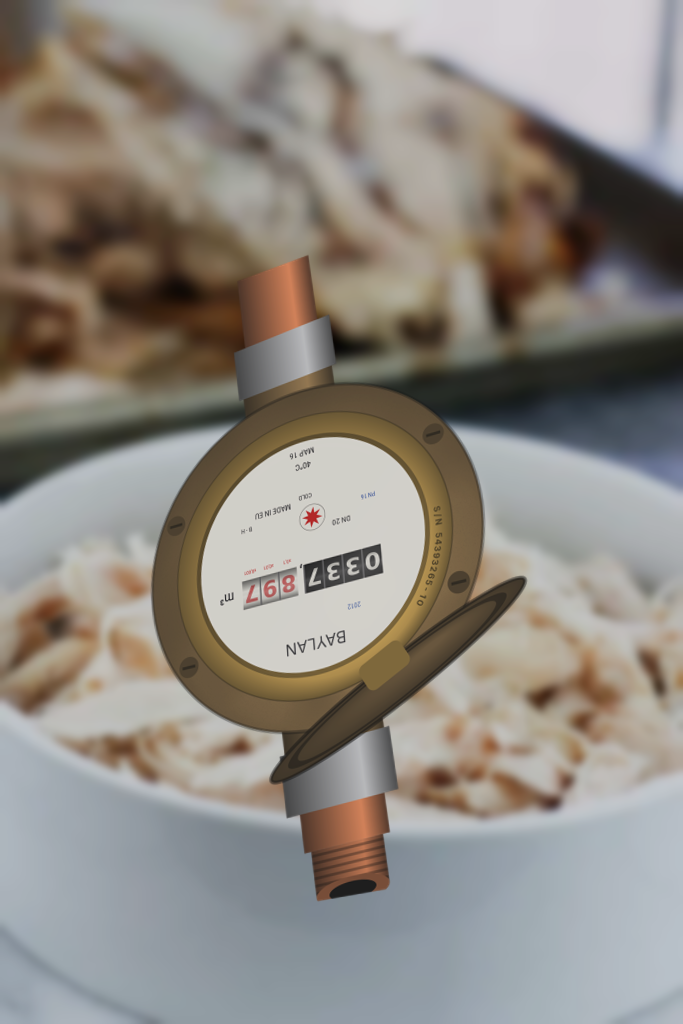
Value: 337.897 m³
